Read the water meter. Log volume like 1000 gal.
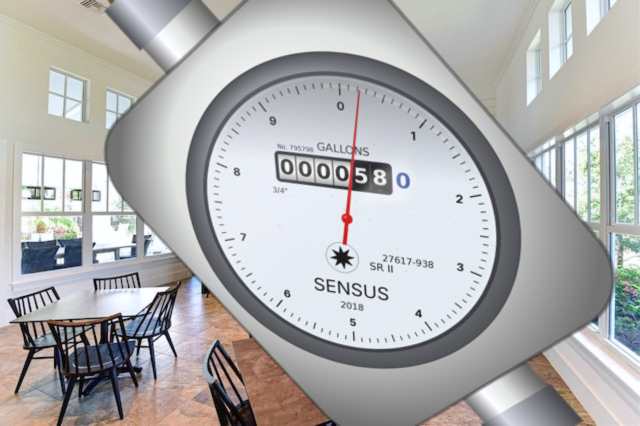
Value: 580.2 gal
